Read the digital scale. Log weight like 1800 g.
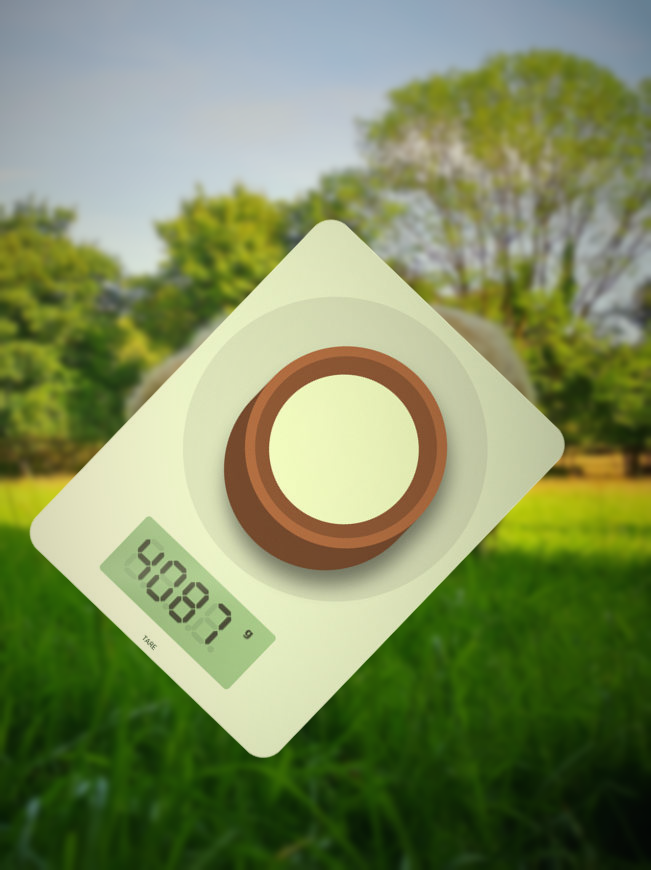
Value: 4087 g
